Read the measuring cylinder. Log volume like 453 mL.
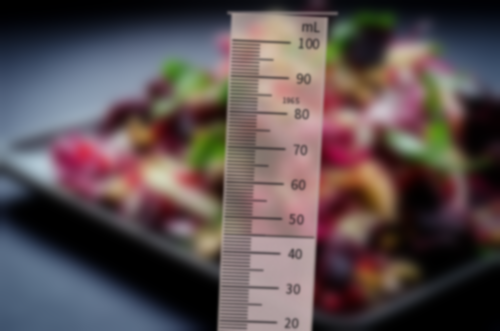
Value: 45 mL
